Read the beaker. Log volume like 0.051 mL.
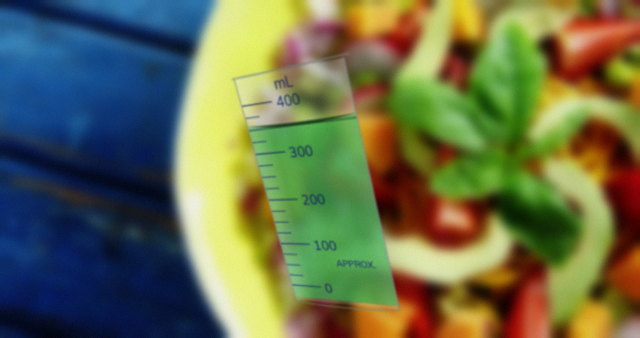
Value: 350 mL
